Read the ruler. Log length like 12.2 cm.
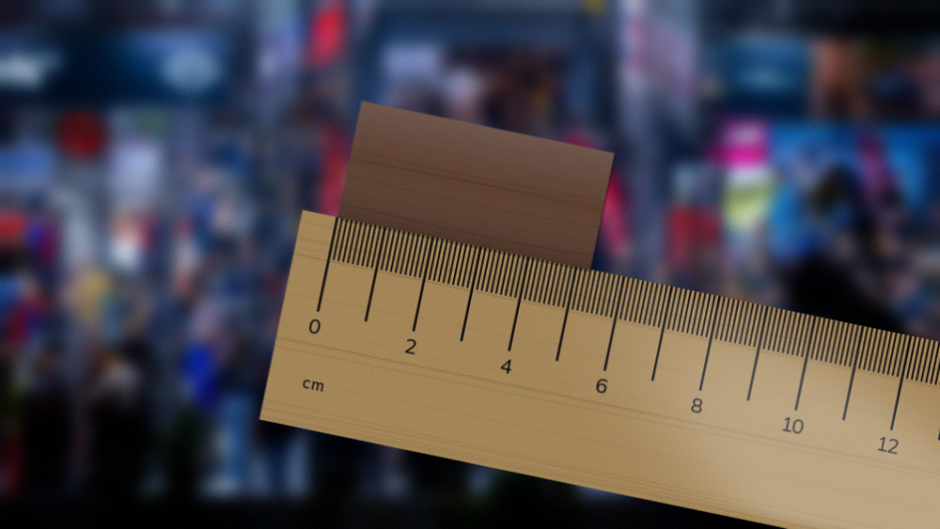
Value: 5.3 cm
